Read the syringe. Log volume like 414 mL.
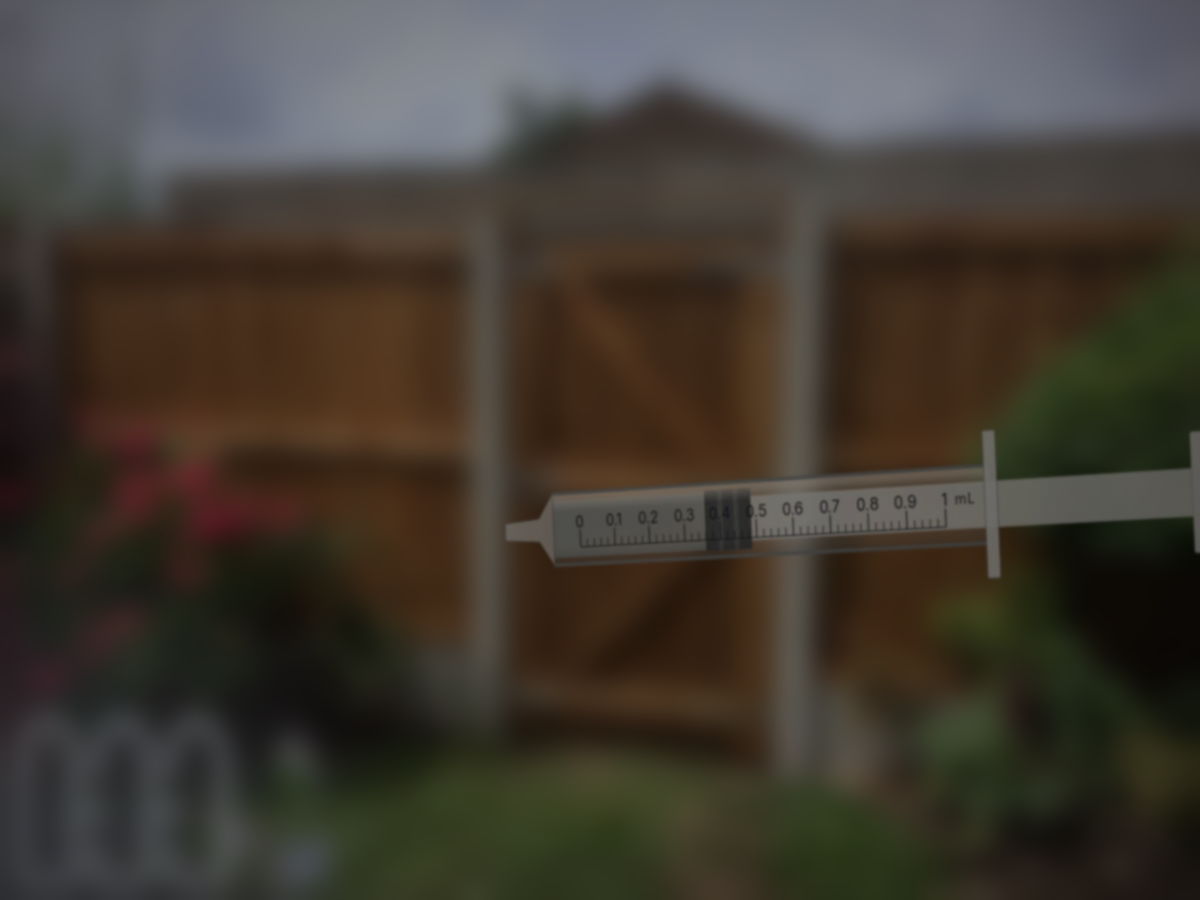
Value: 0.36 mL
